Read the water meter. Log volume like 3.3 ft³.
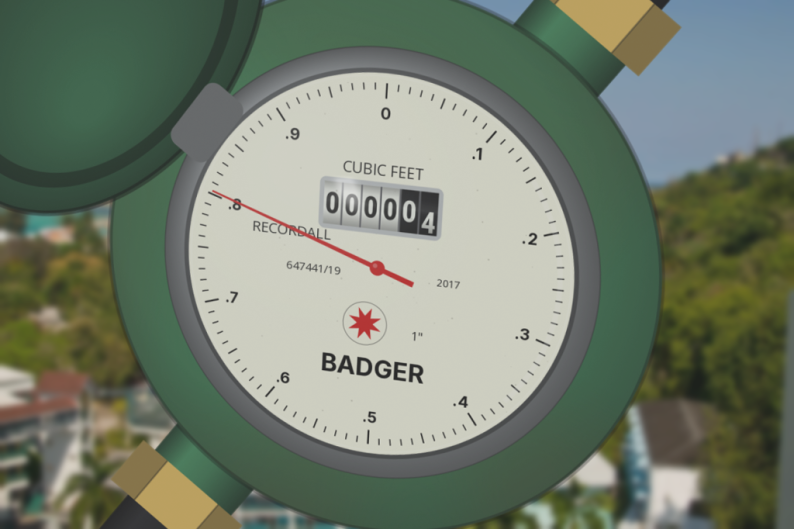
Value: 3.80 ft³
